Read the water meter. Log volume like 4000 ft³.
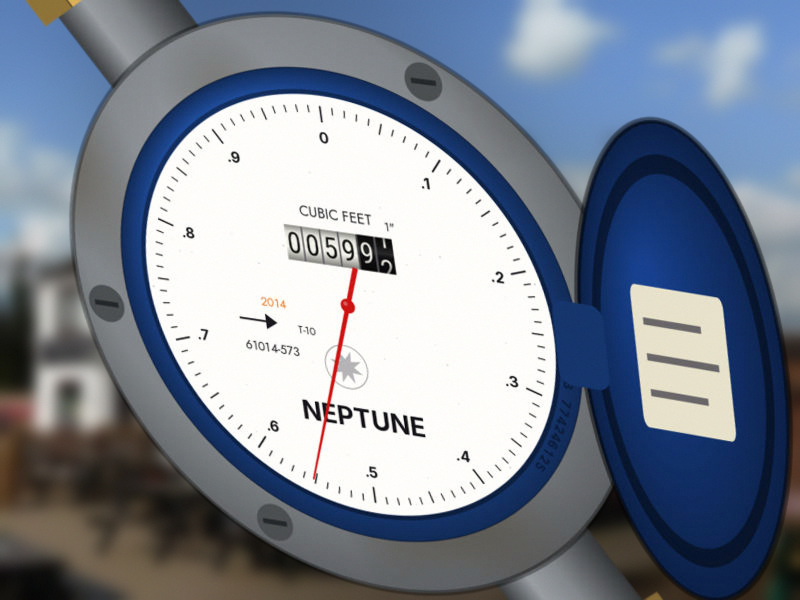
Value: 5991.55 ft³
